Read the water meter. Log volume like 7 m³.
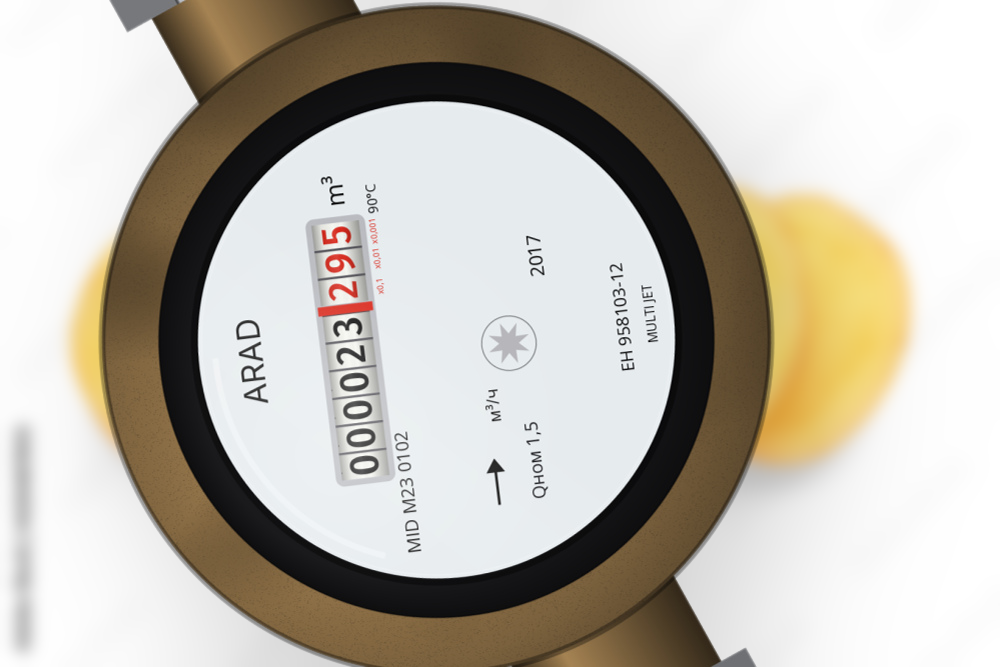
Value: 23.295 m³
